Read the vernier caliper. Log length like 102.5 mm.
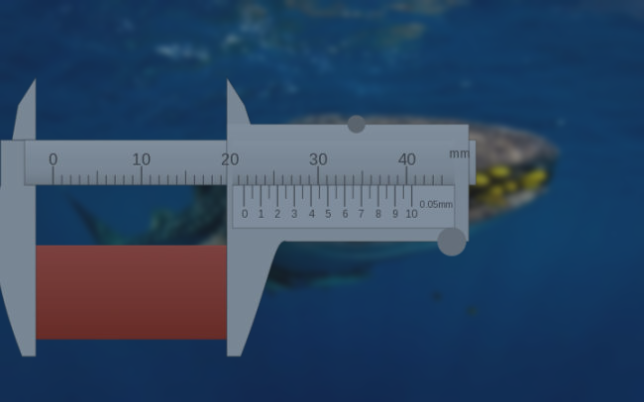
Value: 21.6 mm
